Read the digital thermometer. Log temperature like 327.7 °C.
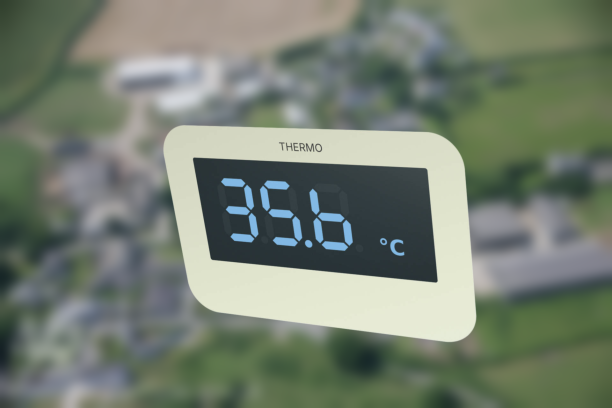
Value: 35.6 °C
